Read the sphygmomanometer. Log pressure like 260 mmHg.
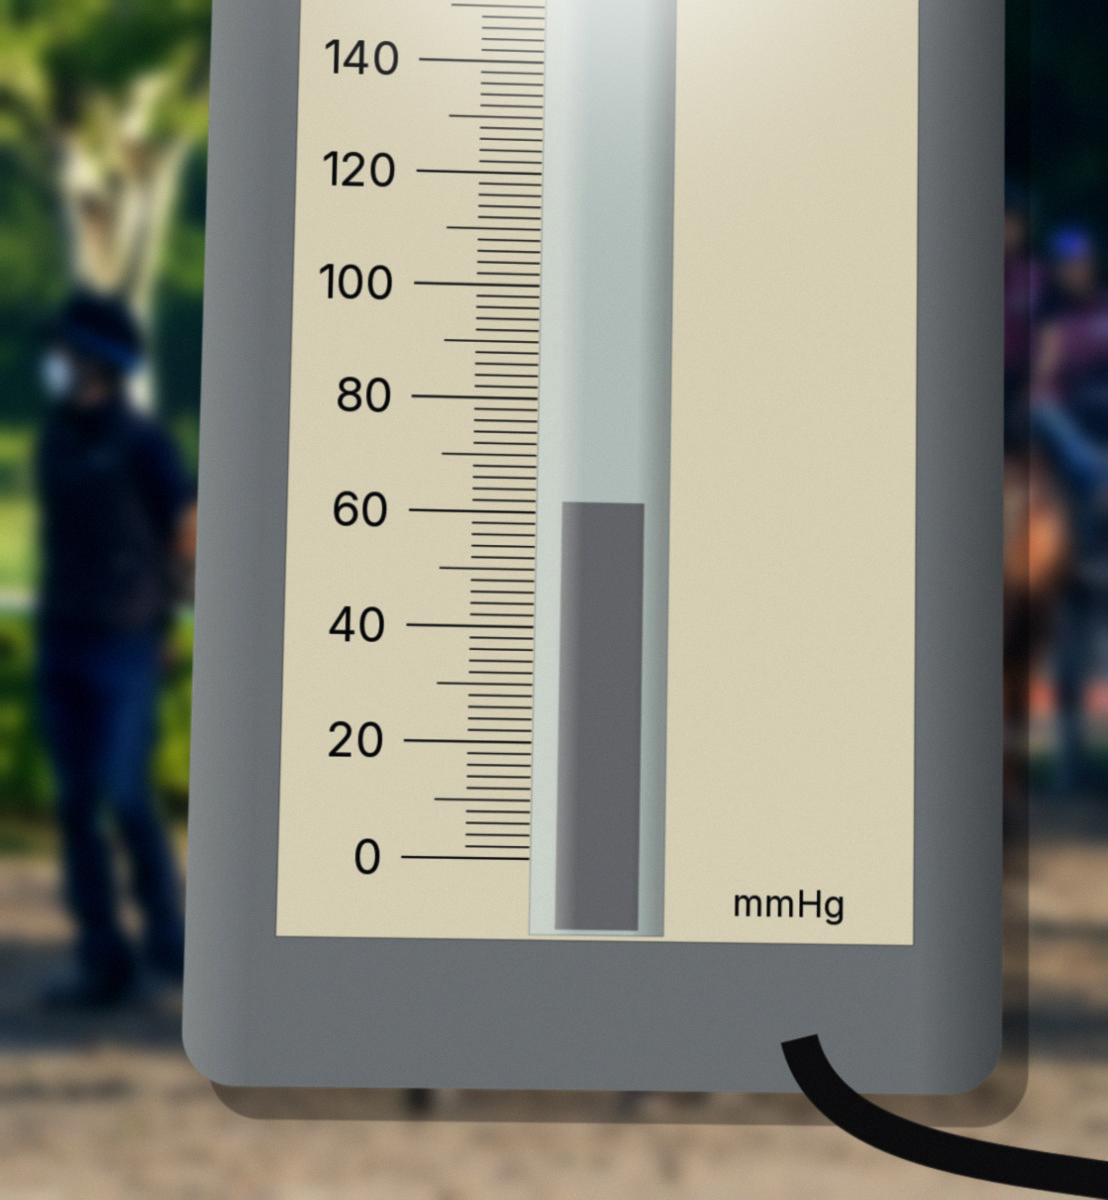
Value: 62 mmHg
